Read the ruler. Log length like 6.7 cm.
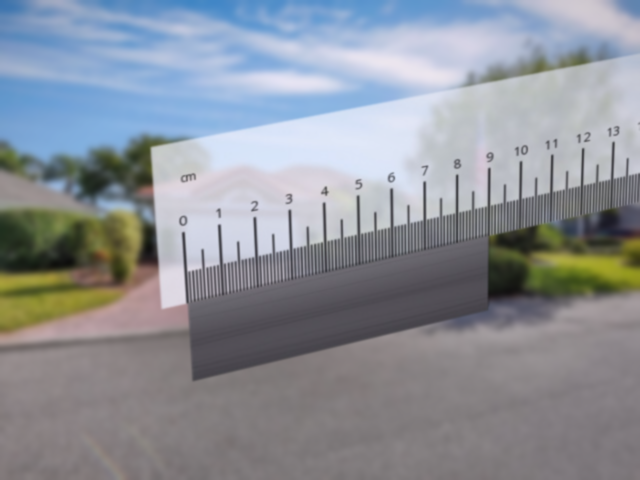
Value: 9 cm
